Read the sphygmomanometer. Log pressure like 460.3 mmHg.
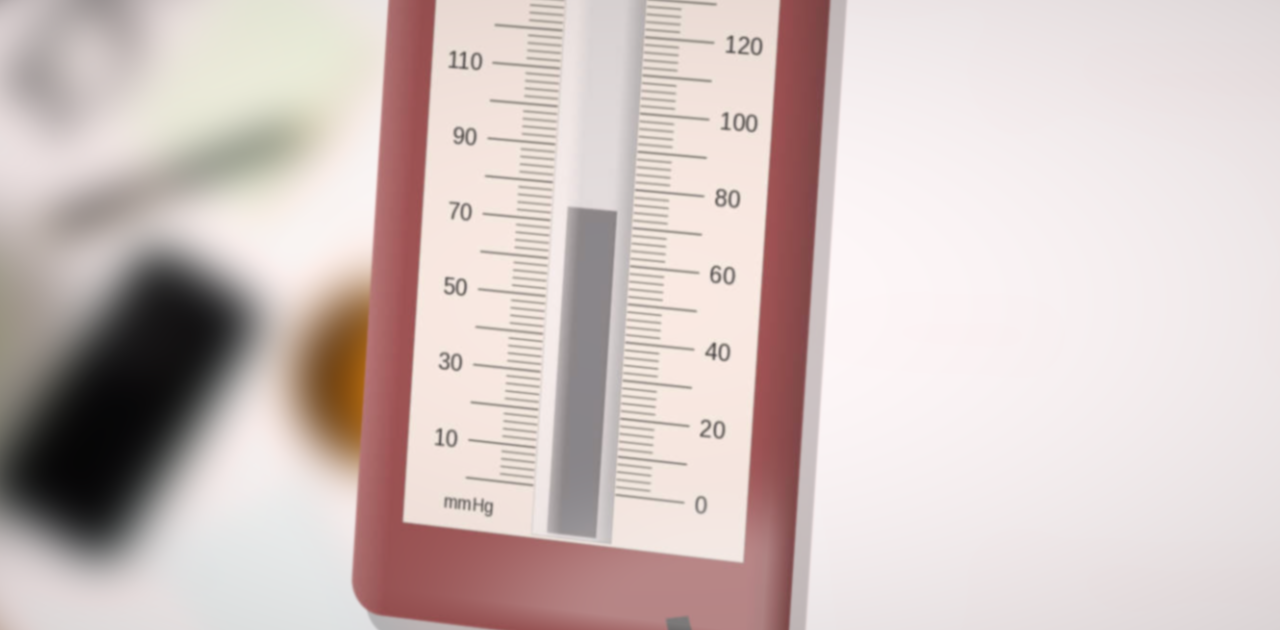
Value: 74 mmHg
